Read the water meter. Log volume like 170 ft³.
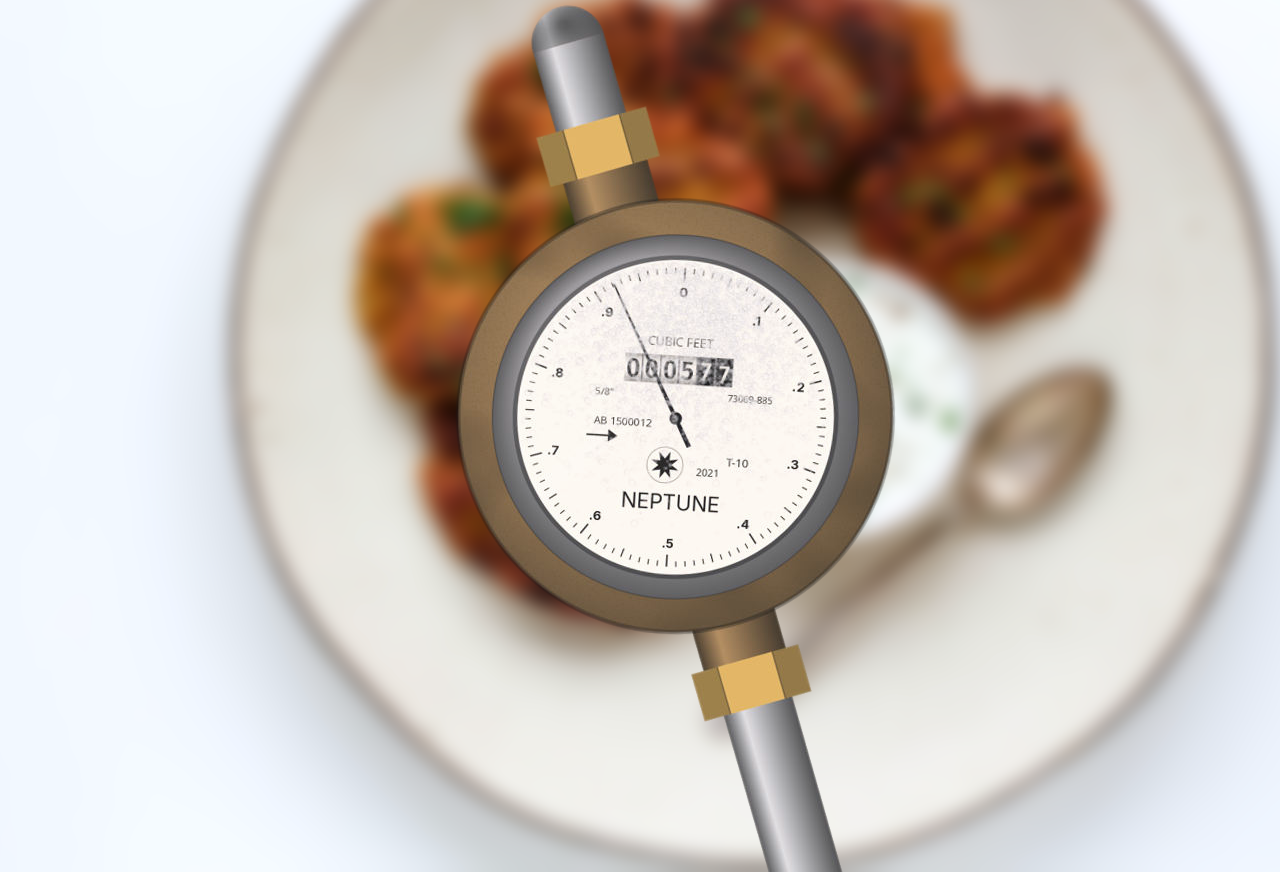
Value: 576.92 ft³
